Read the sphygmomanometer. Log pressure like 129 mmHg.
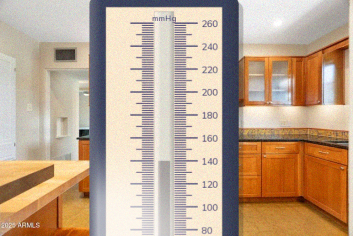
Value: 140 mmHg
